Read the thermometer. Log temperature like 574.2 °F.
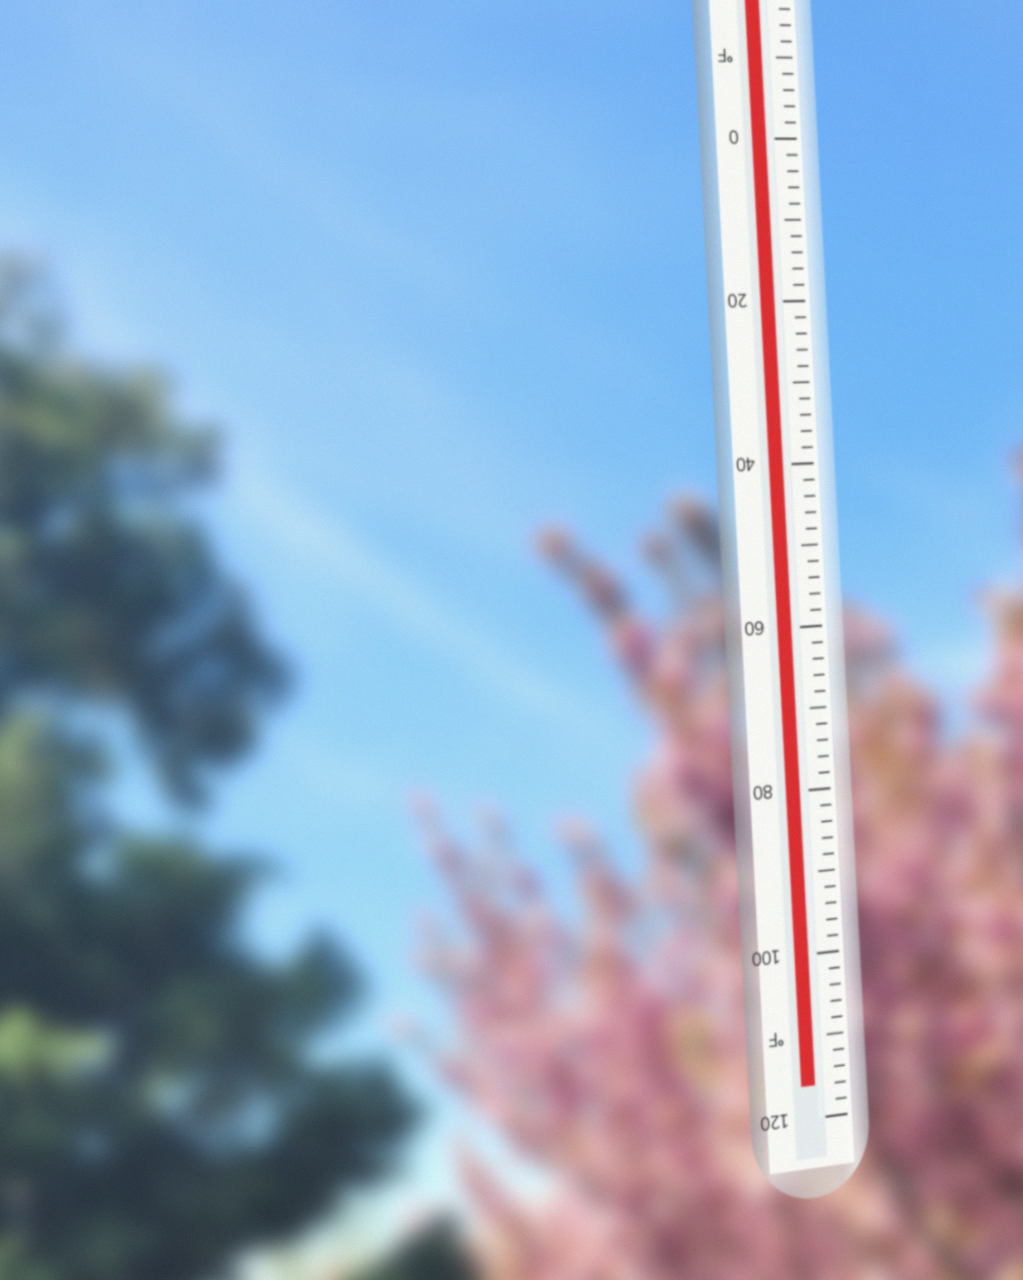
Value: 116 °F
